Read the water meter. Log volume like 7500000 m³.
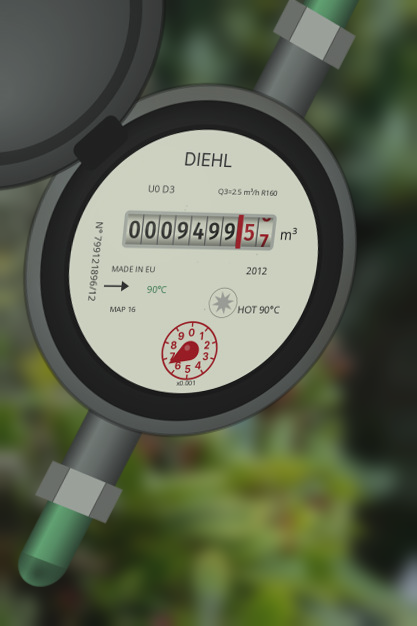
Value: 9499.566 m³
